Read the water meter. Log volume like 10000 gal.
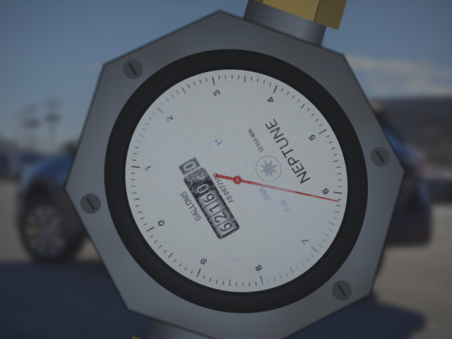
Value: 6216056.1 gal
